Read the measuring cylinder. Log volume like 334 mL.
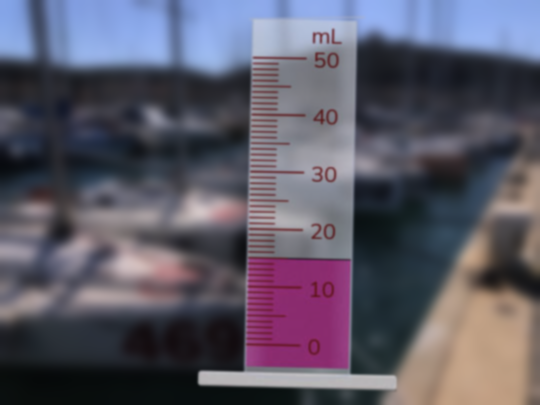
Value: 15 mL
